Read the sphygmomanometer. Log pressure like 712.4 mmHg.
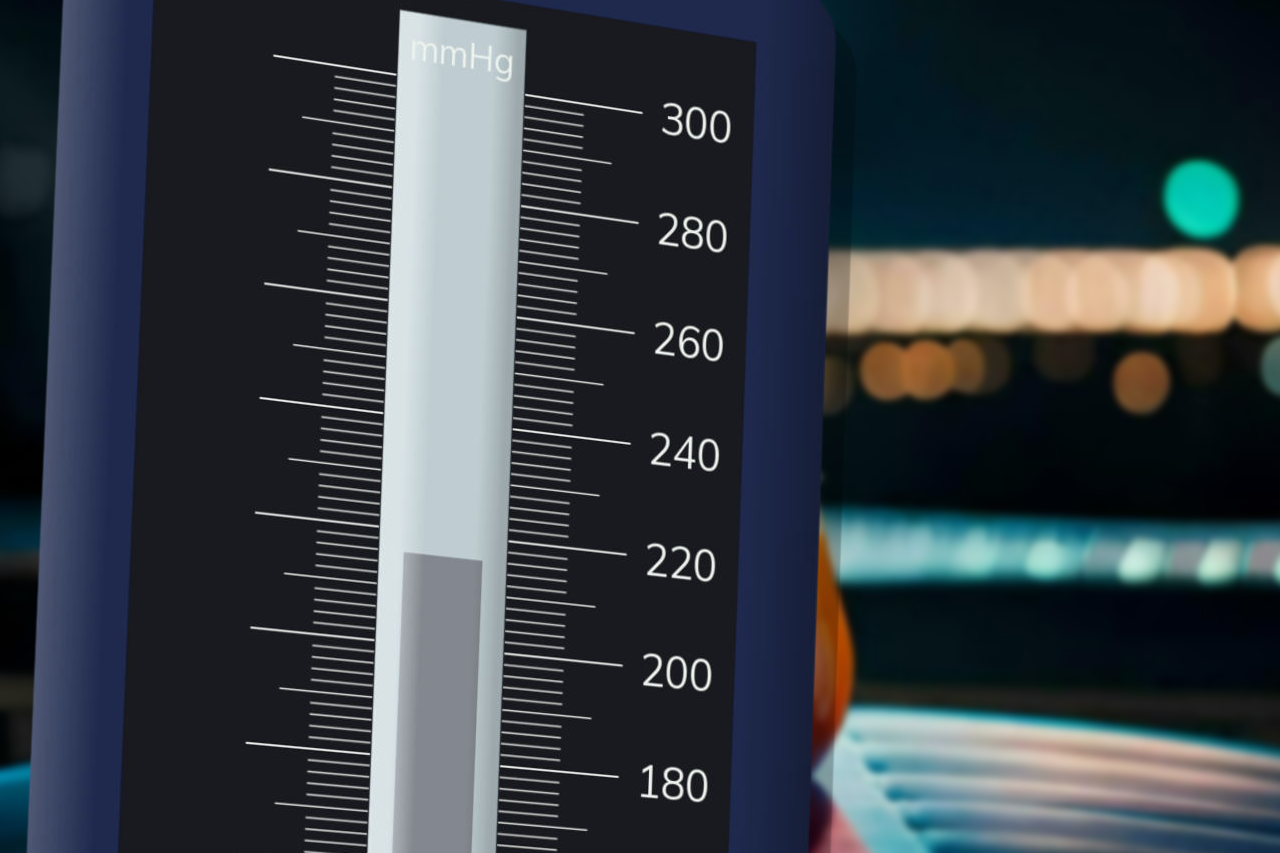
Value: 216 mmHg
